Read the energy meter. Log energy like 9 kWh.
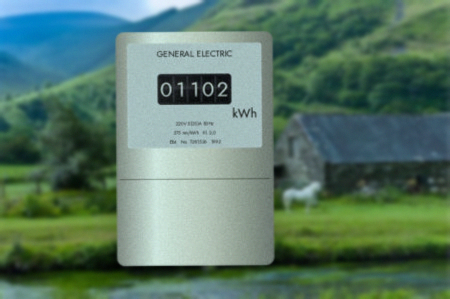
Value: 1102 kWh
